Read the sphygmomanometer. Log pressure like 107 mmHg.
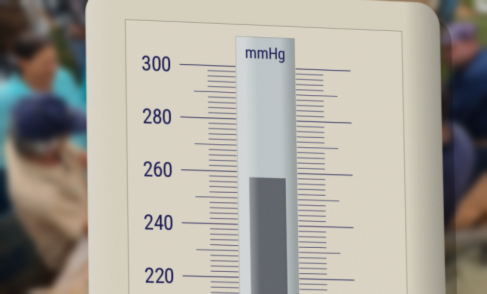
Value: 258 mmHg
